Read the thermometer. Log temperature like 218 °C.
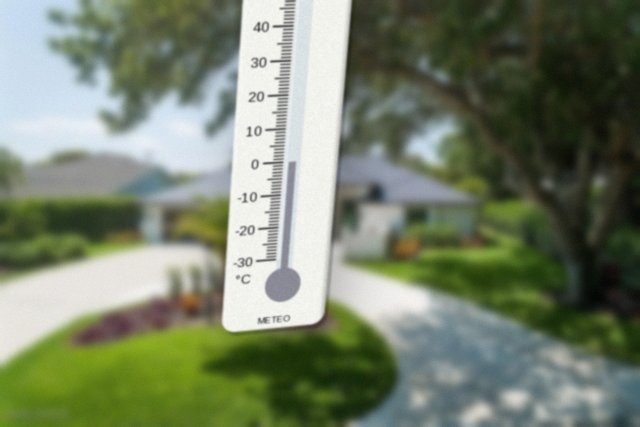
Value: 0 °C
